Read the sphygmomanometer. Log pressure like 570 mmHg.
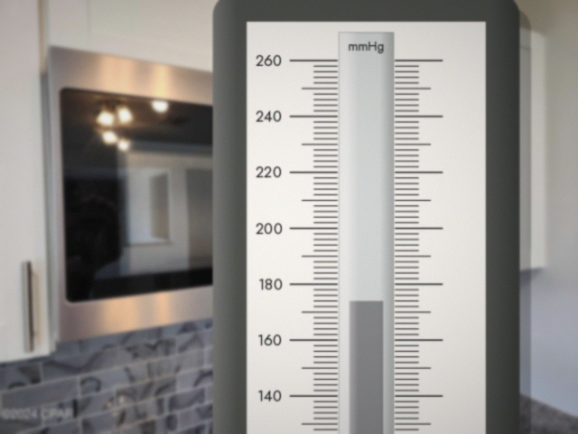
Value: 174 mmHg
